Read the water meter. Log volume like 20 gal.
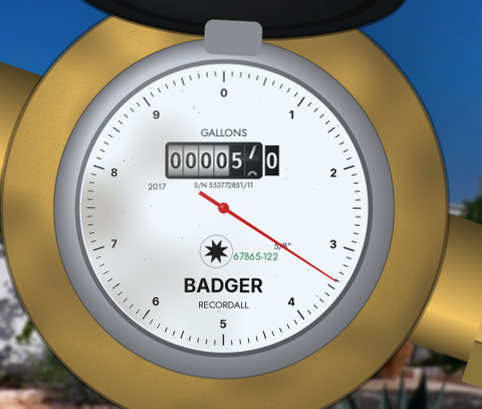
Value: 573.4 gal
